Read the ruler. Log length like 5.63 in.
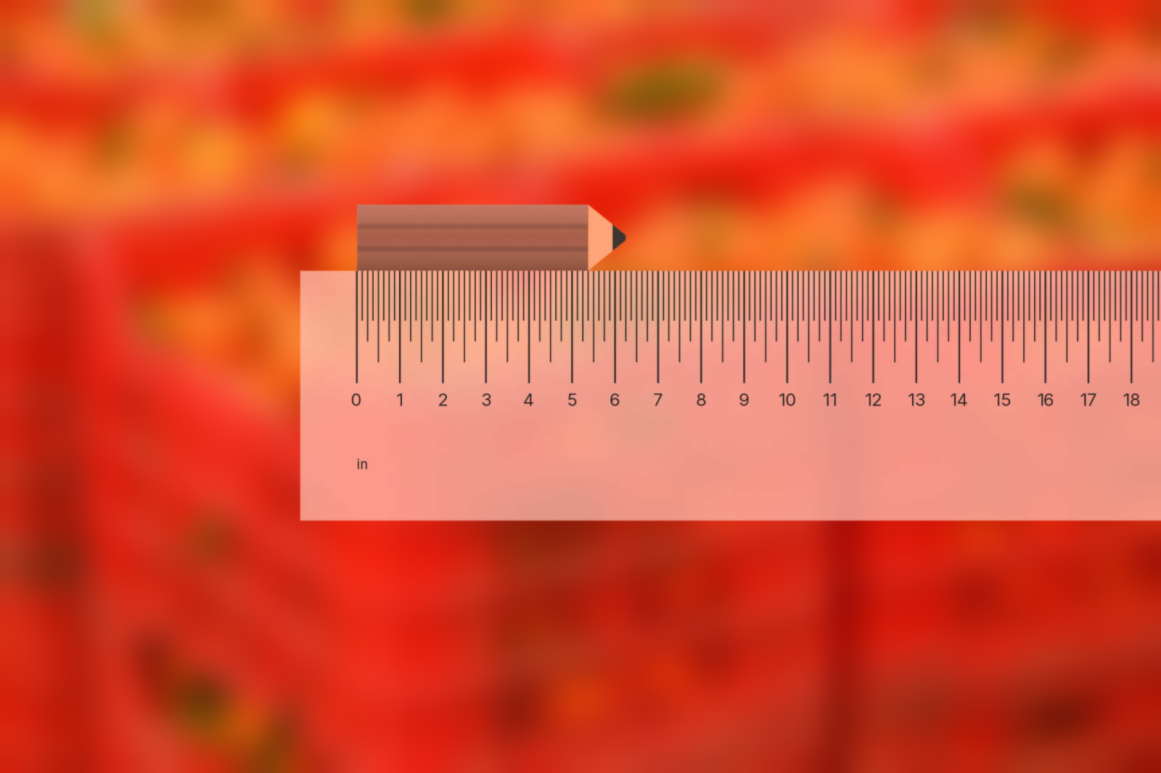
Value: 6.25 in
